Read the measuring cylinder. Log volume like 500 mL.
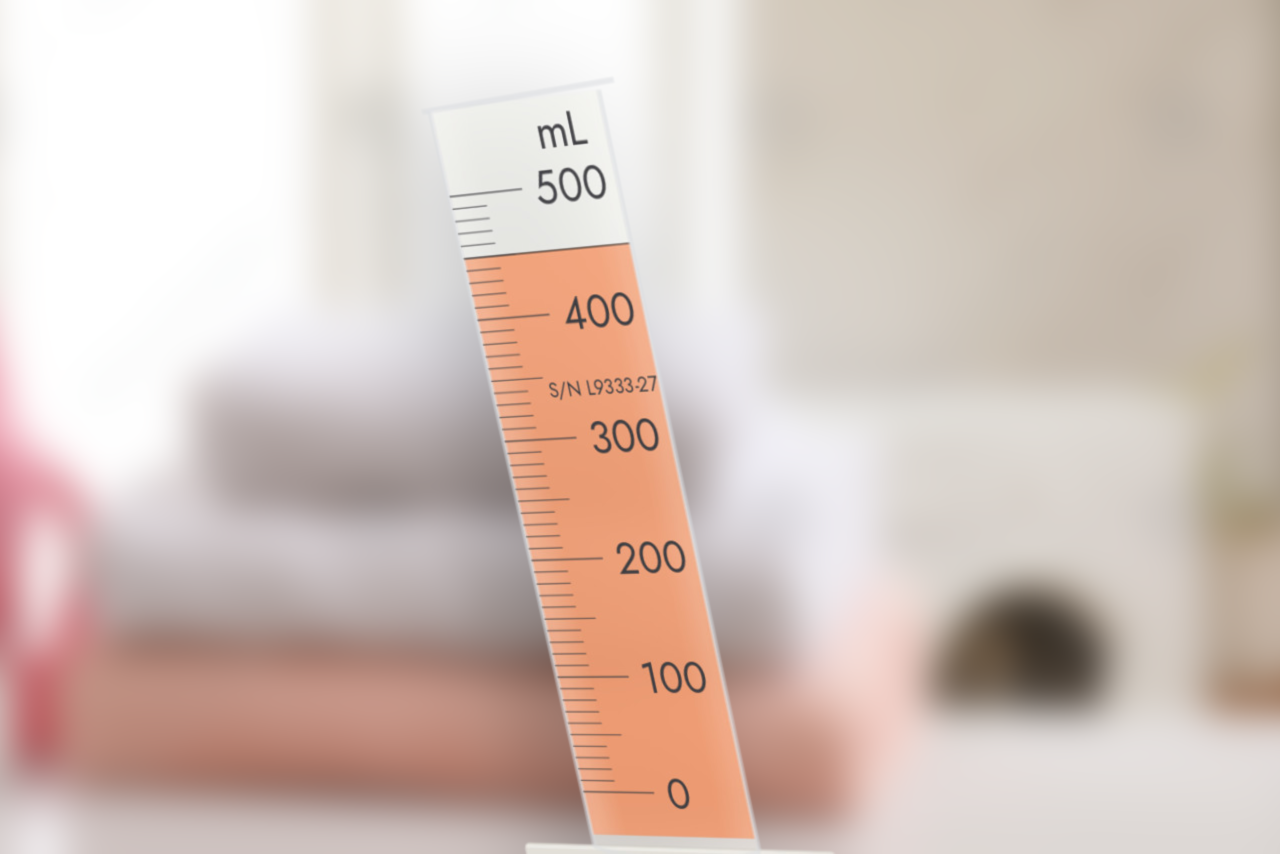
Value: 450 mL
